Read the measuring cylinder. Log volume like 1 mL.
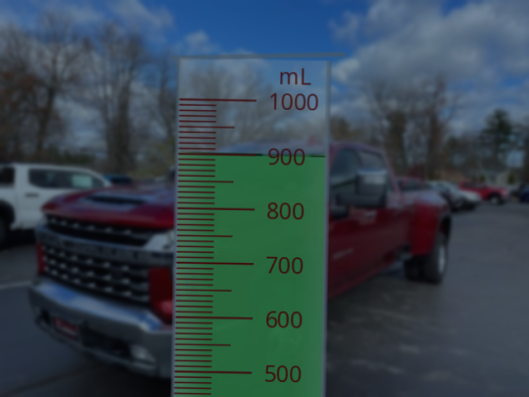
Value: 900 mL
